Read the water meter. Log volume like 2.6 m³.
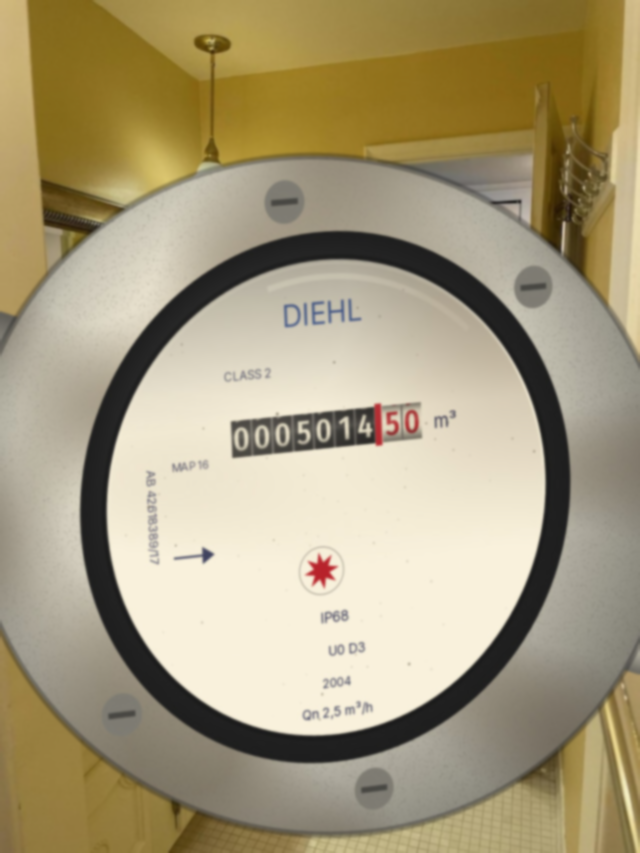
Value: 5014.50 m³
